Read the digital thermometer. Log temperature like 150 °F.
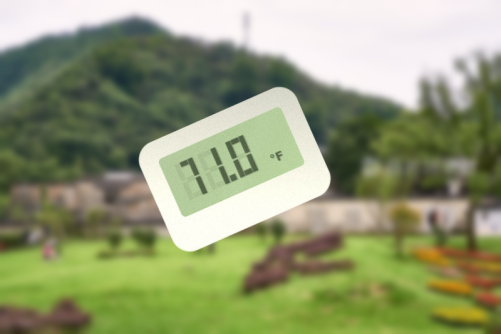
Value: 71.0 °F
